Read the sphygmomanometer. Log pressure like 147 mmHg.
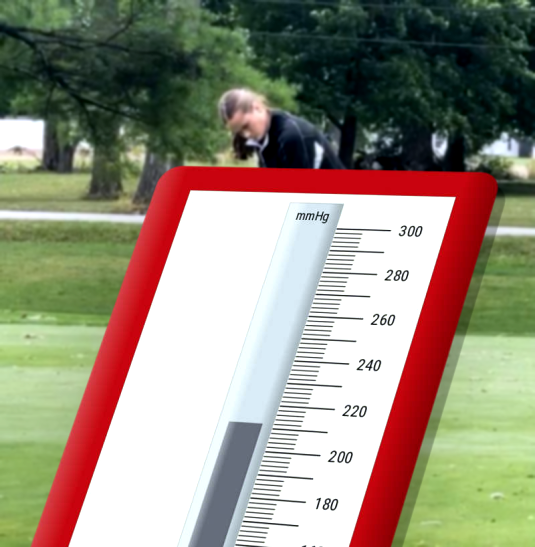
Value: 212 mmHg
